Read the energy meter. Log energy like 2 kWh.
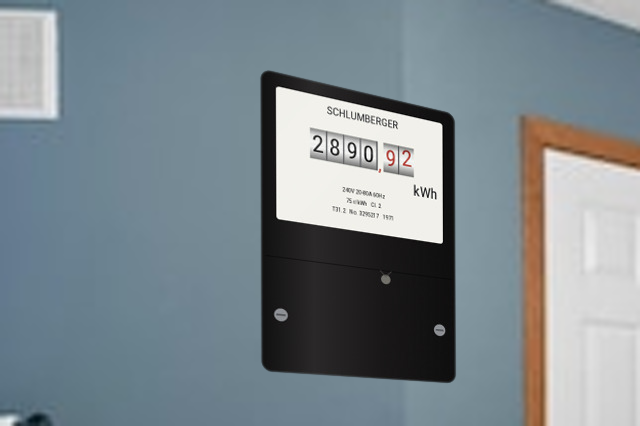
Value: 2890.92 kWh
